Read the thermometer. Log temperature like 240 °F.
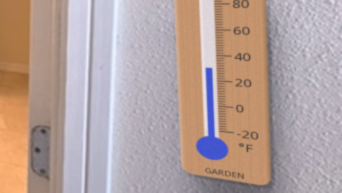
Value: 30 °F
